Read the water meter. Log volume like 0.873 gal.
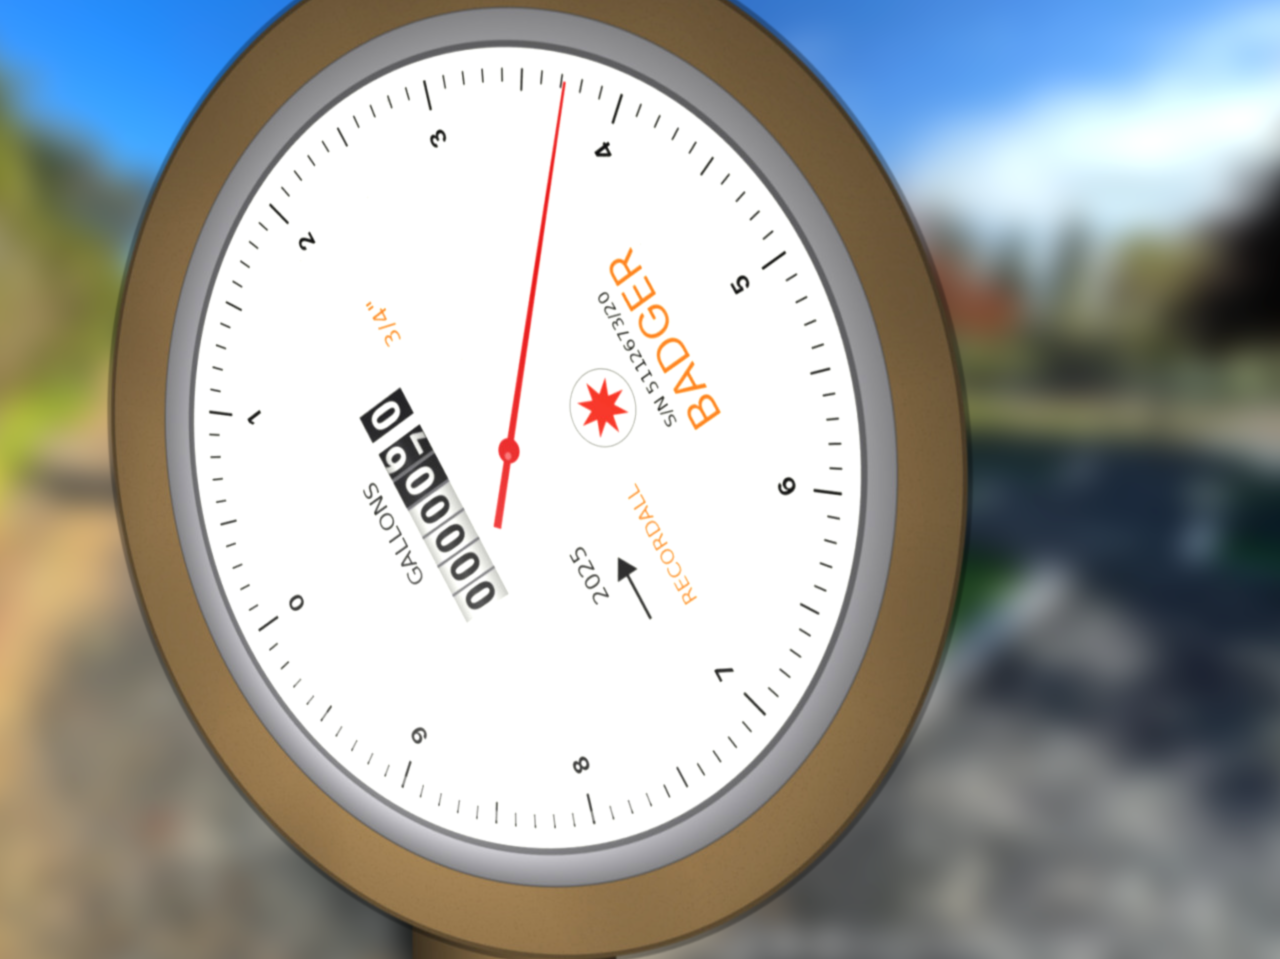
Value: 63.7 gal
